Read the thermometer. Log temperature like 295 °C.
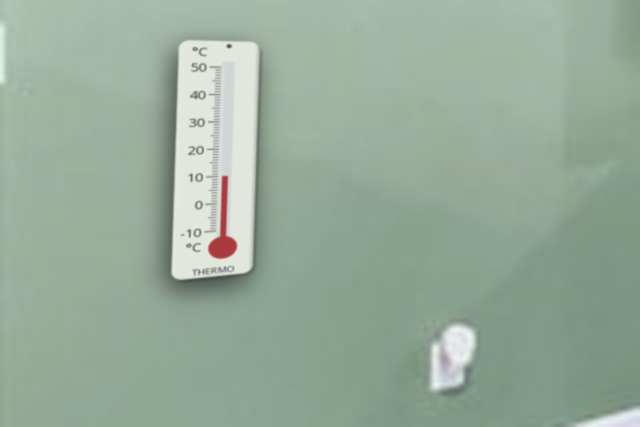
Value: 10 °C
